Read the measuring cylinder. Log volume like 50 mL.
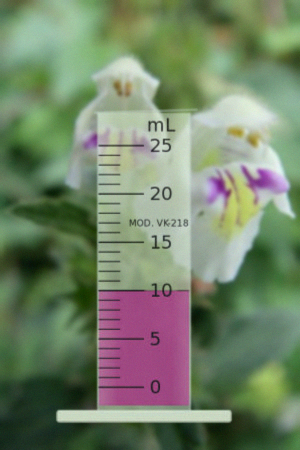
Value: 10 mL
